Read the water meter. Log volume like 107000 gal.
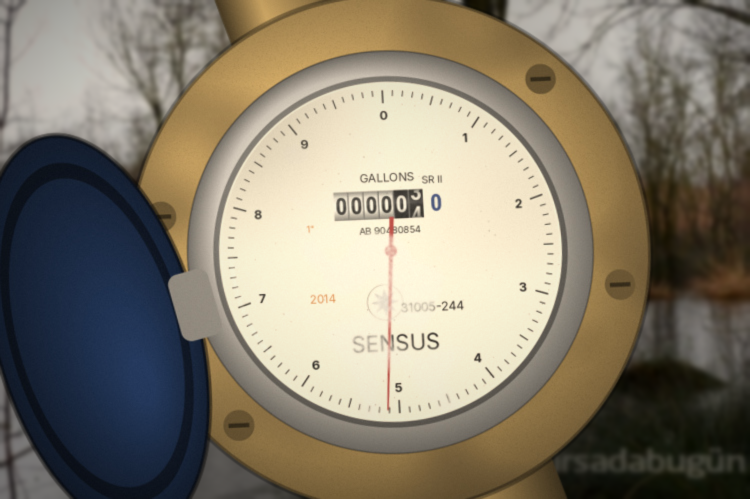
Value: 35.1 gal
